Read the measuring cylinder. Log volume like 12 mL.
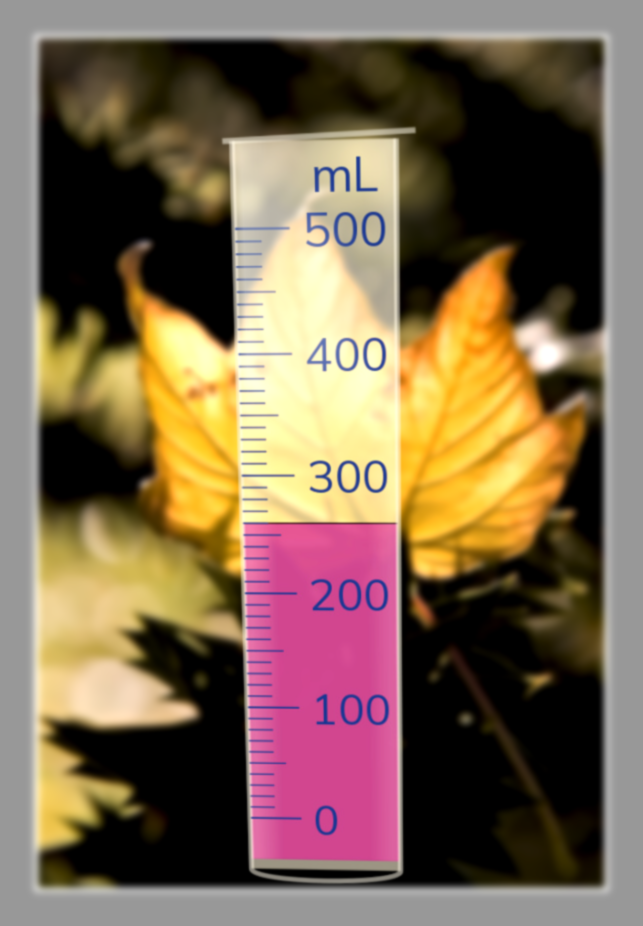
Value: 260 mL
